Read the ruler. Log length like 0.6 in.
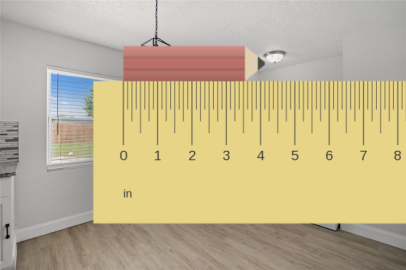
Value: 4.125 in
